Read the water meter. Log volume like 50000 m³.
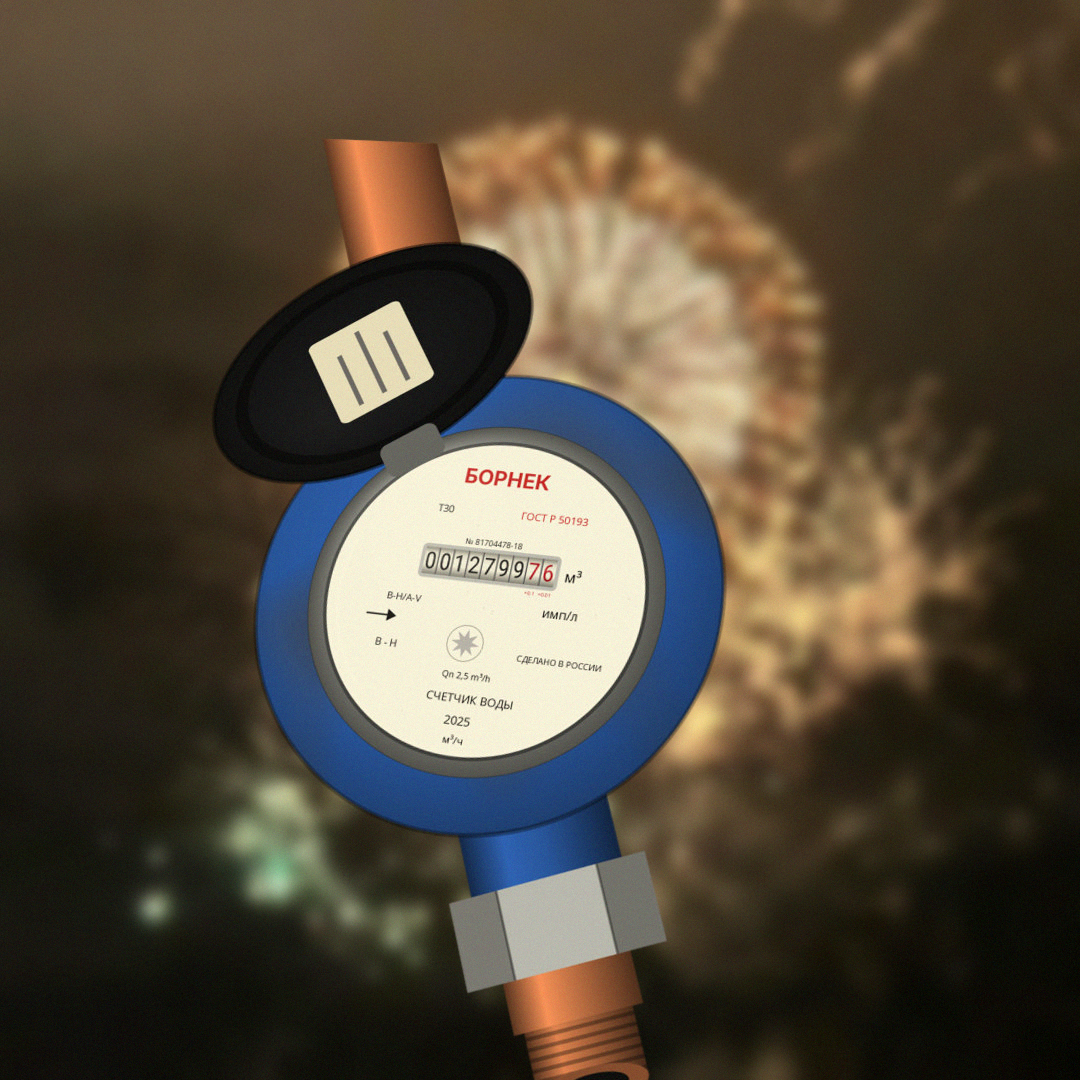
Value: 12799.76 m³
